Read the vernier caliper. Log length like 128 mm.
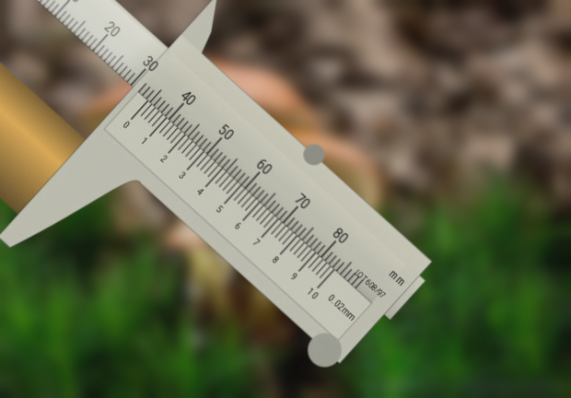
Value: 34.5 mm
